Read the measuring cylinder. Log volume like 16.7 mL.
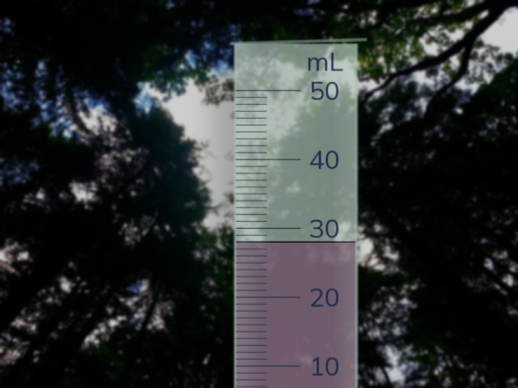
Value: 28 mL
